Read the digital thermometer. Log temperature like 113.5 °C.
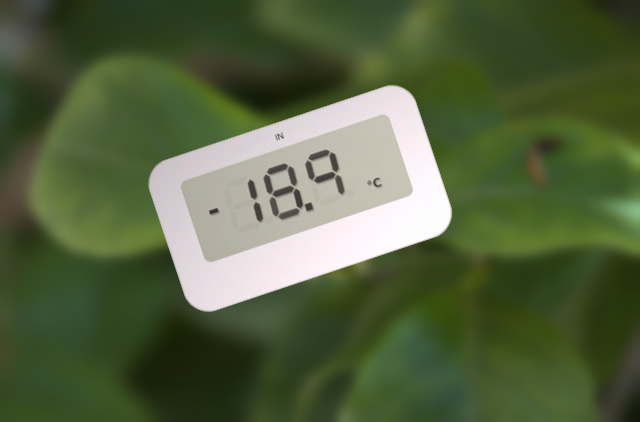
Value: -18.9 °C
